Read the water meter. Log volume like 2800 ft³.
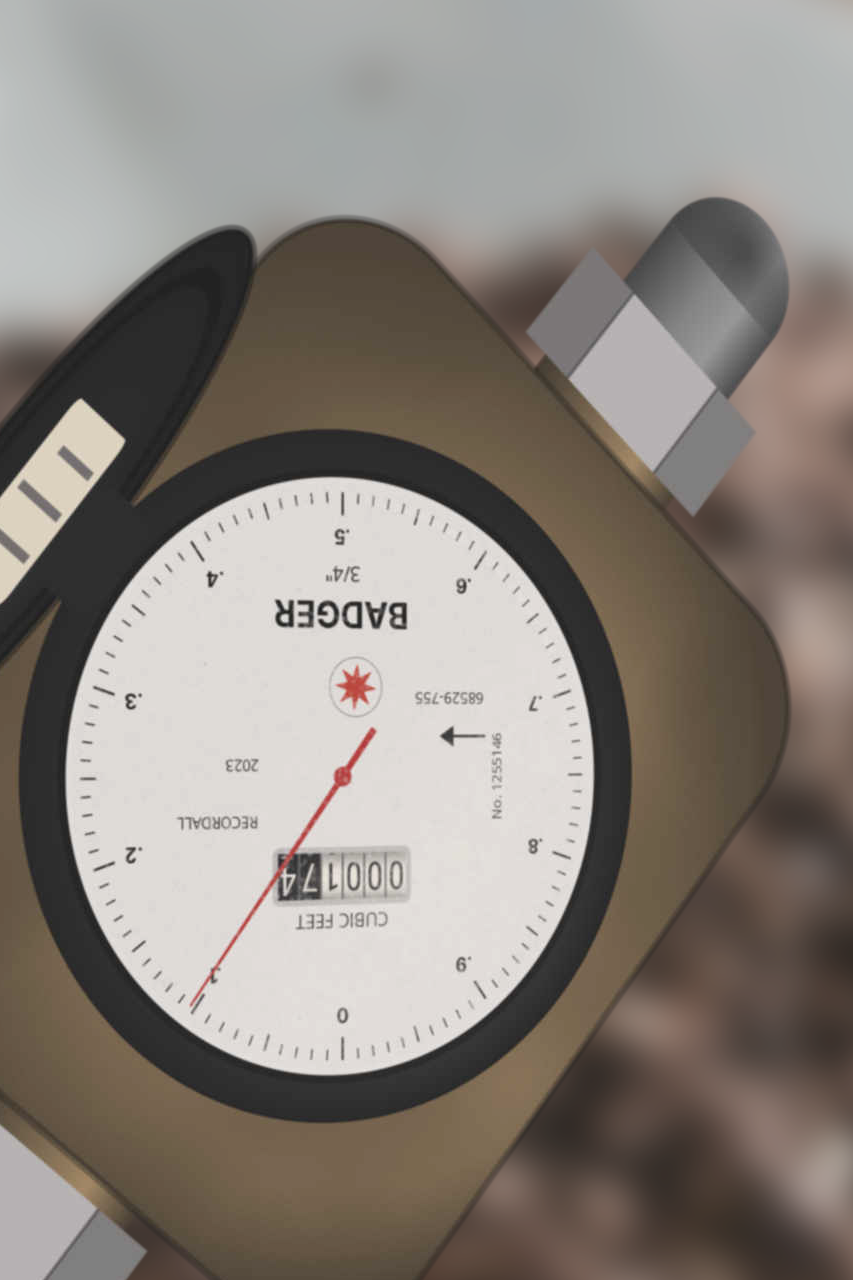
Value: 174.10 ft³
